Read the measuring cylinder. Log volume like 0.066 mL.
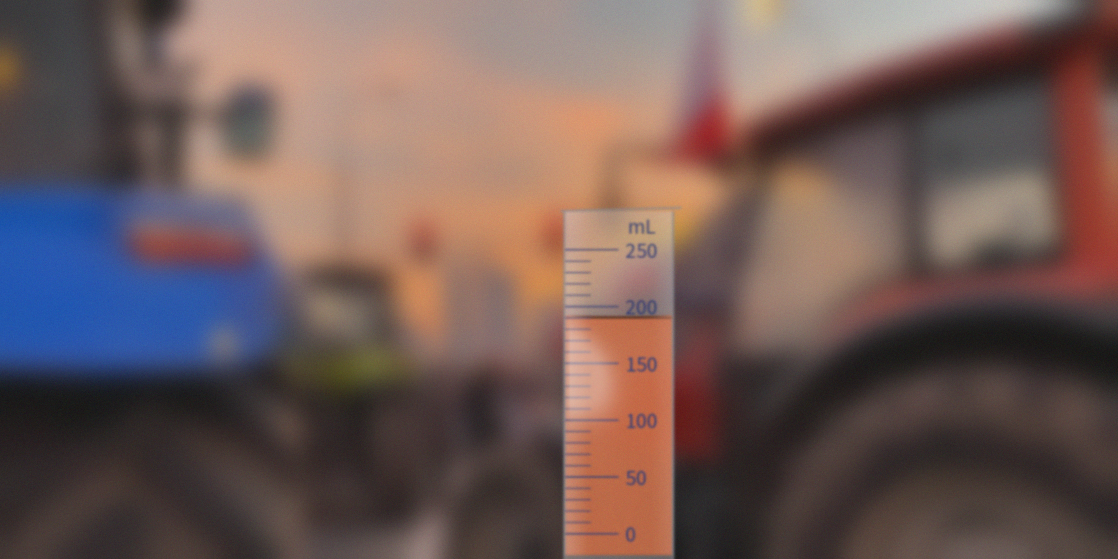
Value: 190 mL
